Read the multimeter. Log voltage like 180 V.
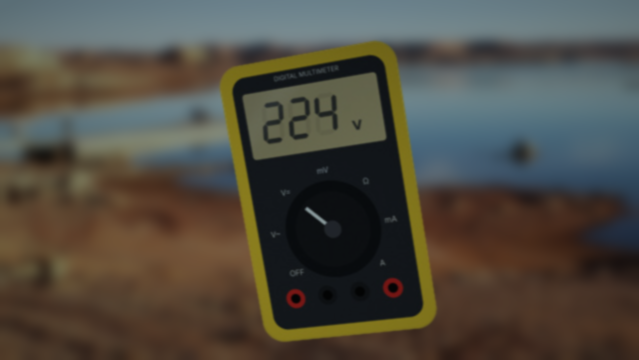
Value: 224 V
